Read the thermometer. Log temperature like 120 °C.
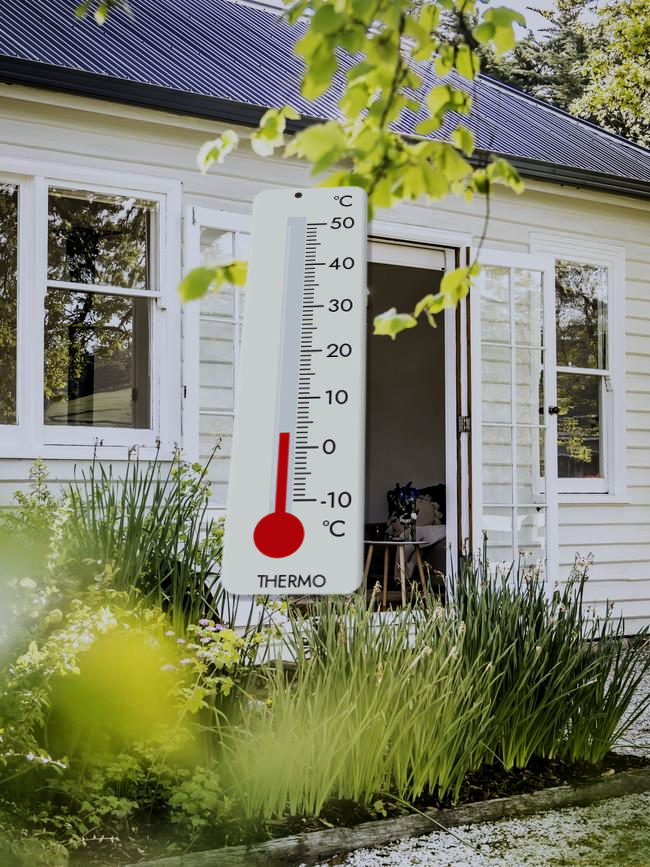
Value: 3 °C
